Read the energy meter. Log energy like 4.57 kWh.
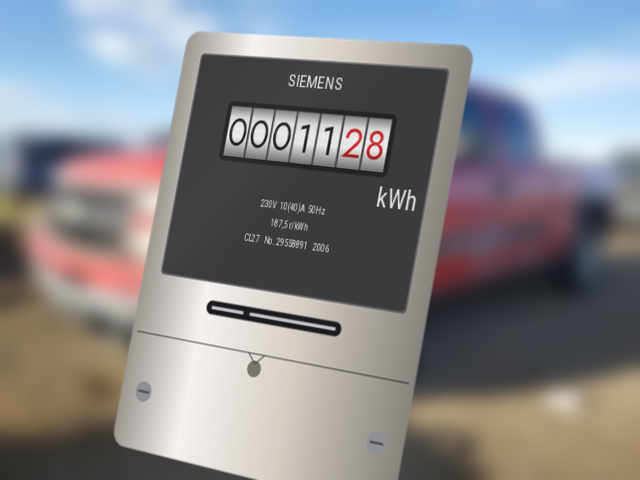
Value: 11.28 kWh
